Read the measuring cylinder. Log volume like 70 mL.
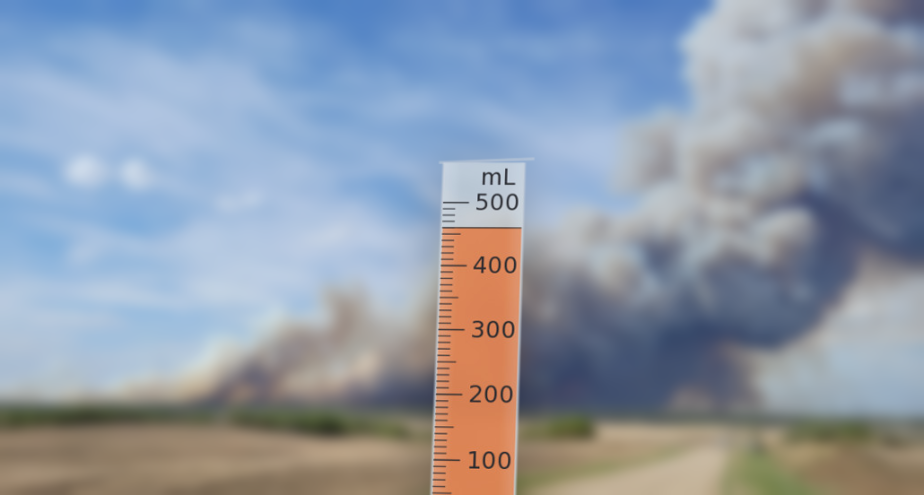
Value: 460 mL
